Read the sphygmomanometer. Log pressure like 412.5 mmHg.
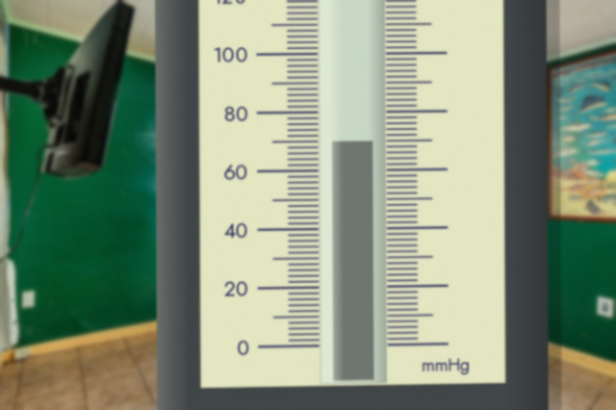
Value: 70 mmHg
